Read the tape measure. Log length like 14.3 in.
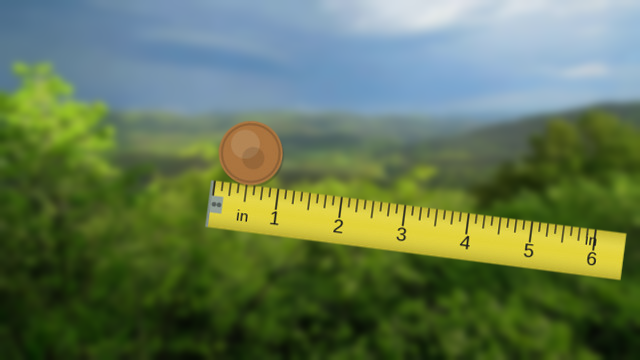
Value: 1 in
